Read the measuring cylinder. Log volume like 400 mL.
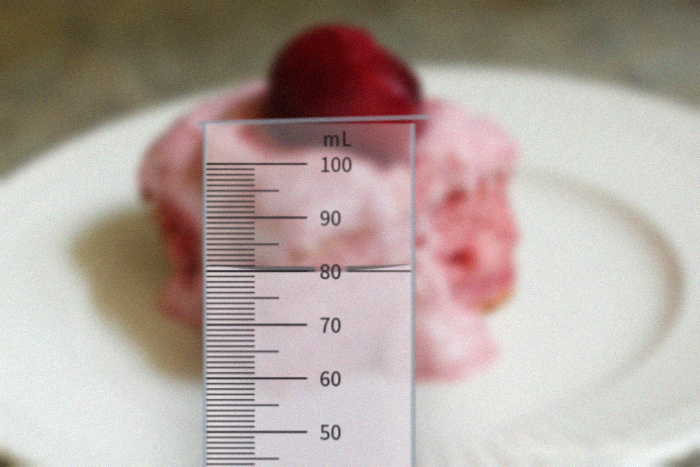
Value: 80 mL
